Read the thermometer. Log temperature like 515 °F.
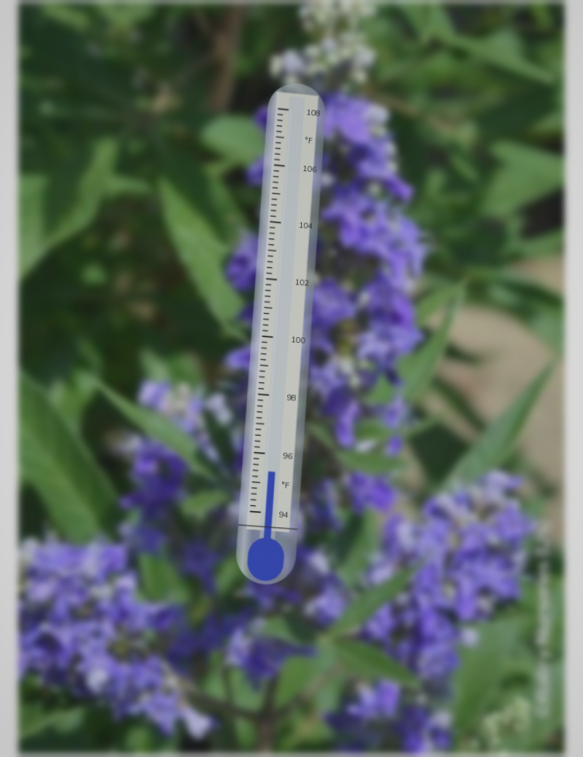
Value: 95.4 °F
